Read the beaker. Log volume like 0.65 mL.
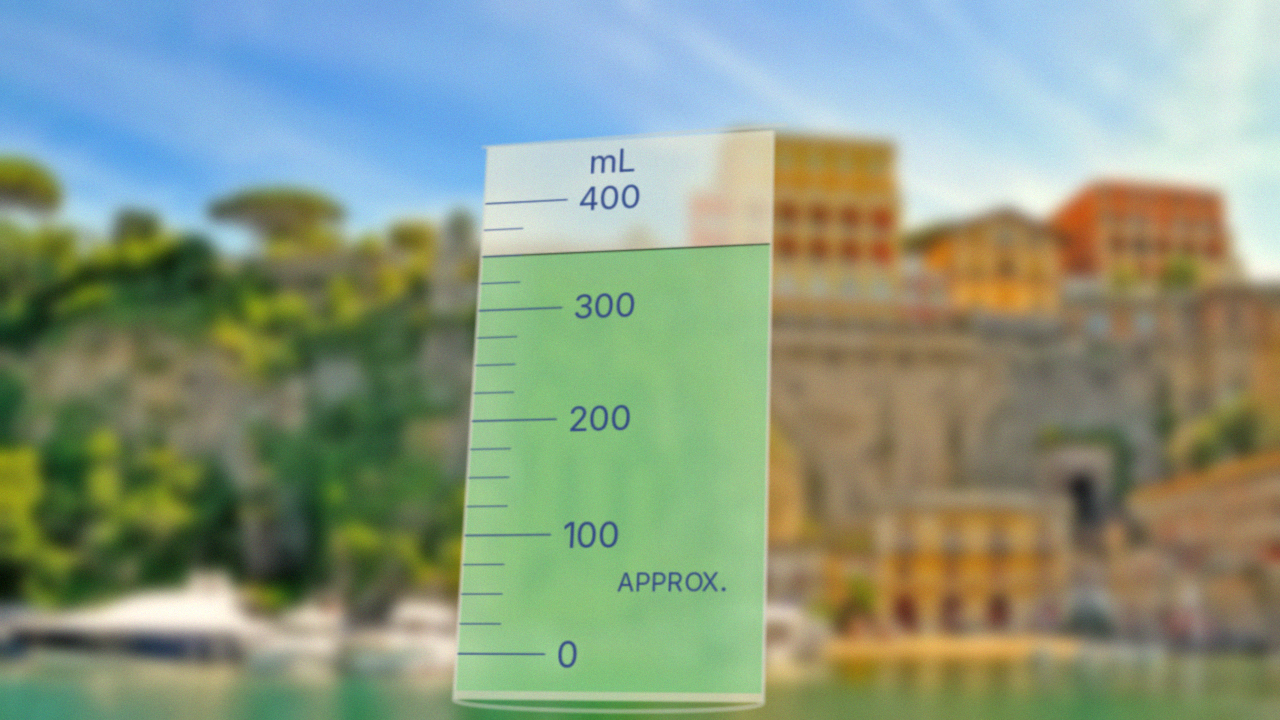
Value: 350 mL
